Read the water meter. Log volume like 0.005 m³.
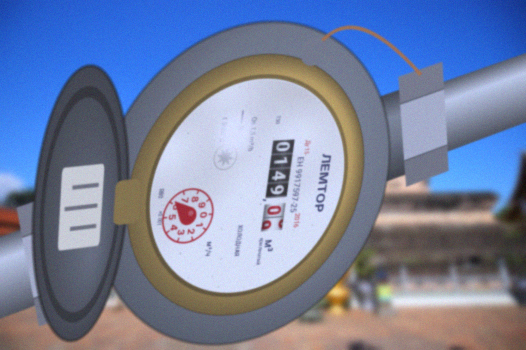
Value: 149.086 m³
